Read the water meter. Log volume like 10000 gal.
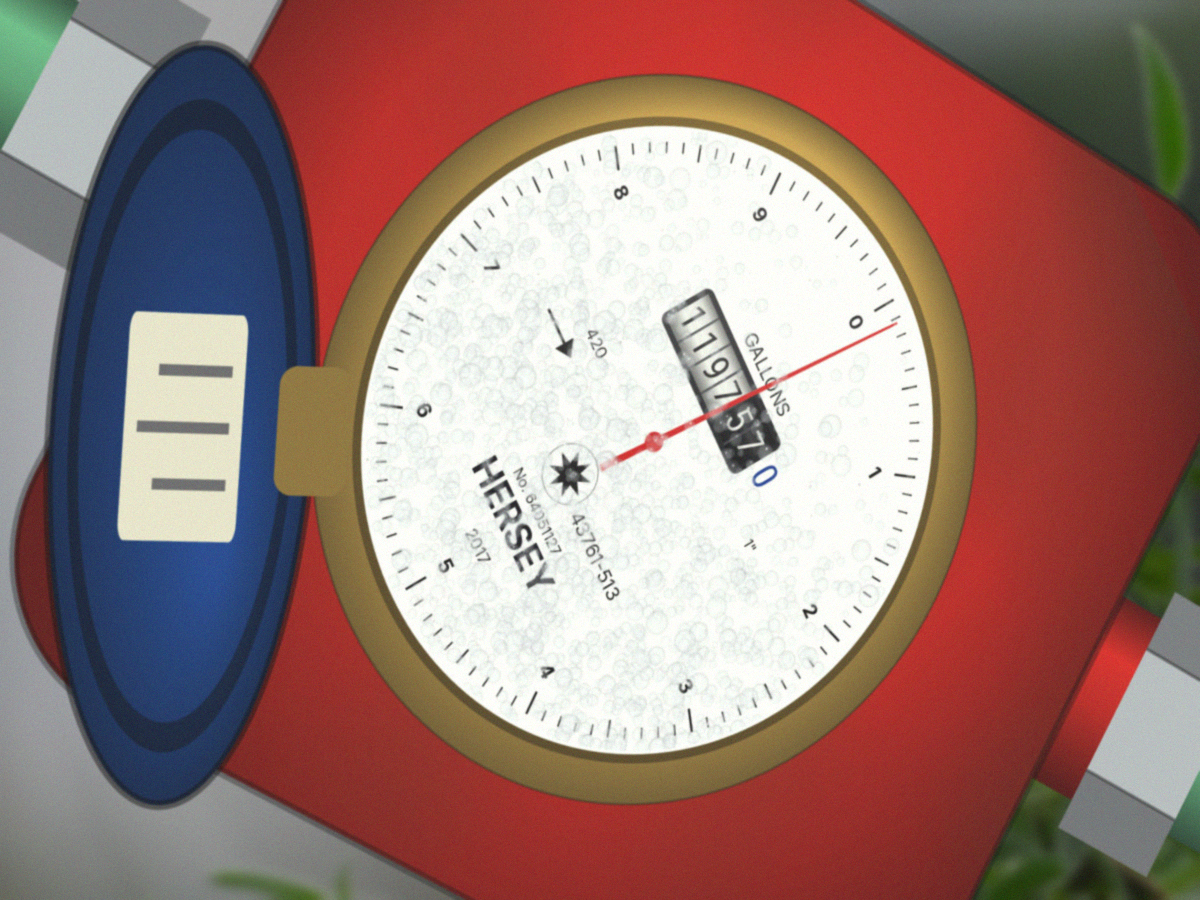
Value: 1197570.1 gal
